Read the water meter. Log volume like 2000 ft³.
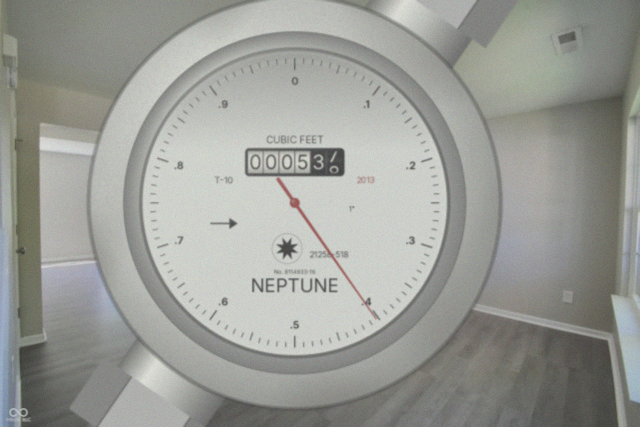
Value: 537.40 ft³
